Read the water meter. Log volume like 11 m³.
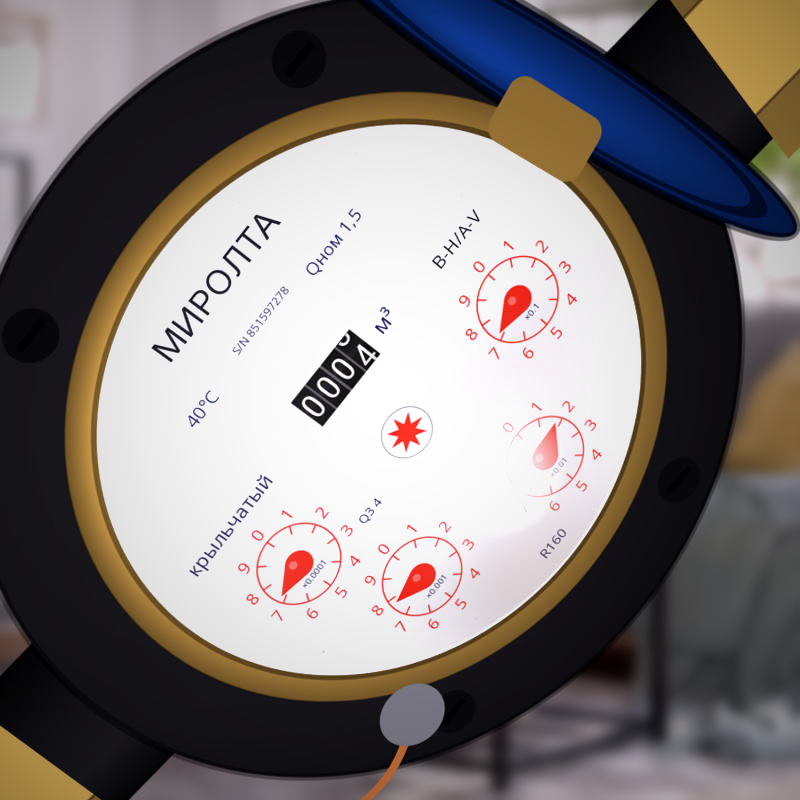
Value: 3.7177 m³
